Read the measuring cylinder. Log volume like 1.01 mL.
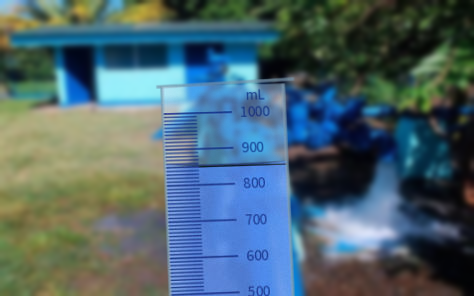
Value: 850 mL
